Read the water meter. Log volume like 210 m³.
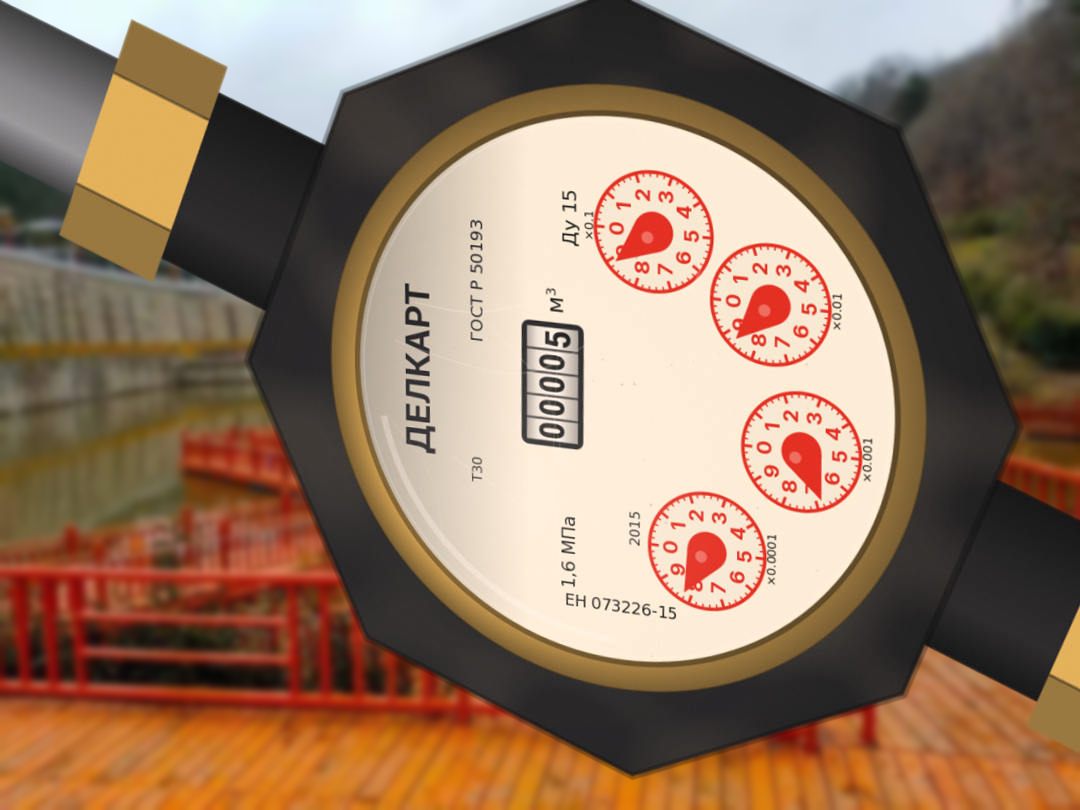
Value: 4.8868 m³
